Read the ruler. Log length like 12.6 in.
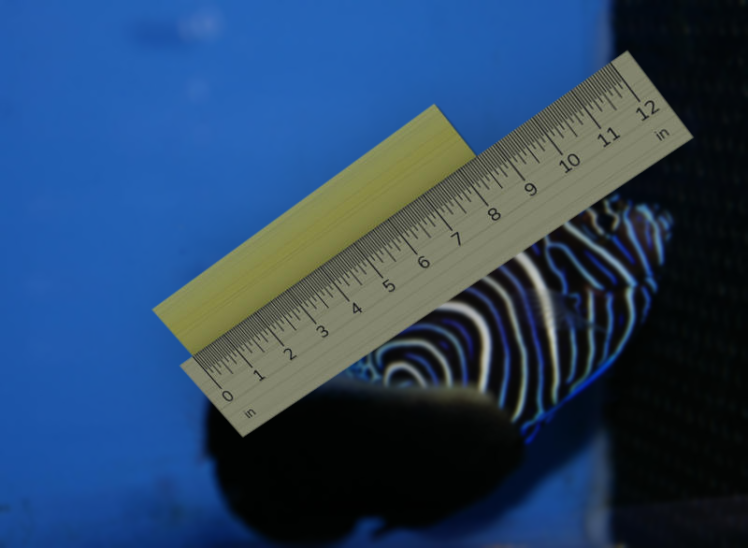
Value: 8.5 in
